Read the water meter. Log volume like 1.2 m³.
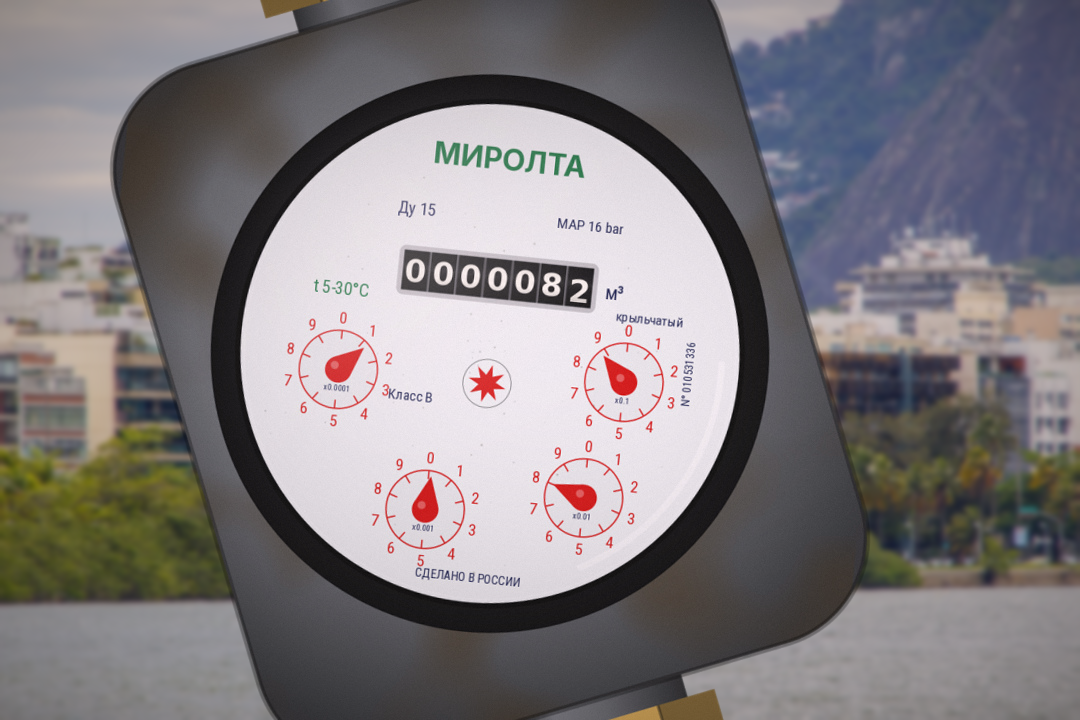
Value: 81.8801 m³
